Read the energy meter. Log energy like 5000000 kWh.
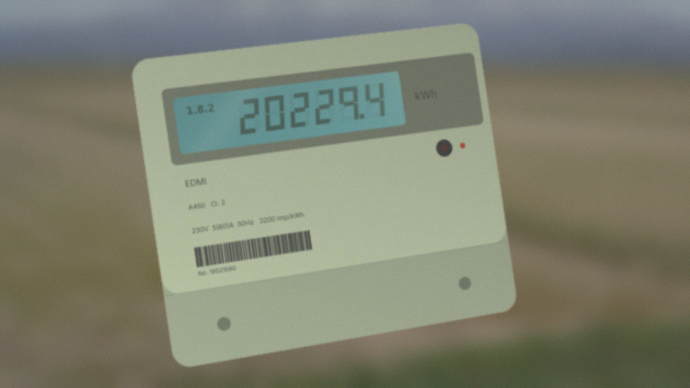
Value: 20229.4 kWh
